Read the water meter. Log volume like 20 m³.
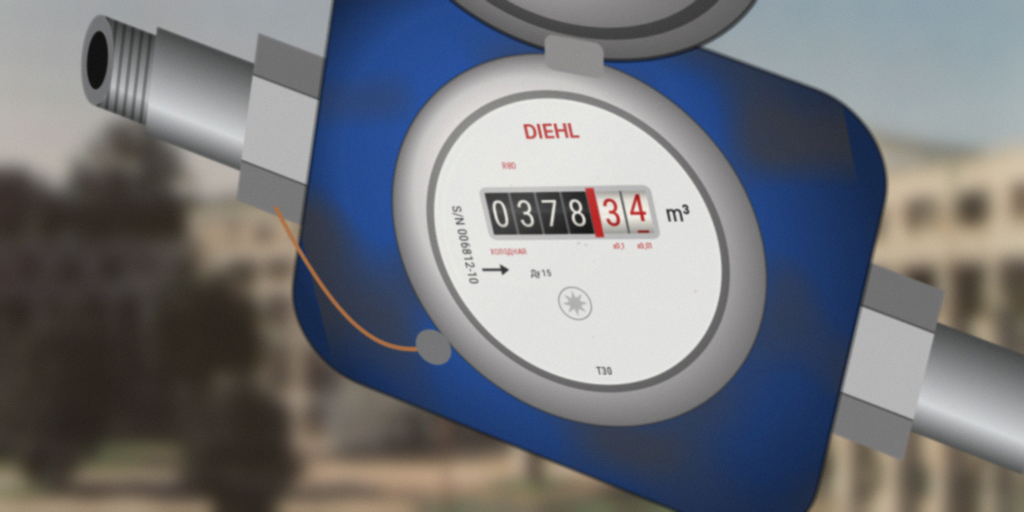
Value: 378.34 m³
